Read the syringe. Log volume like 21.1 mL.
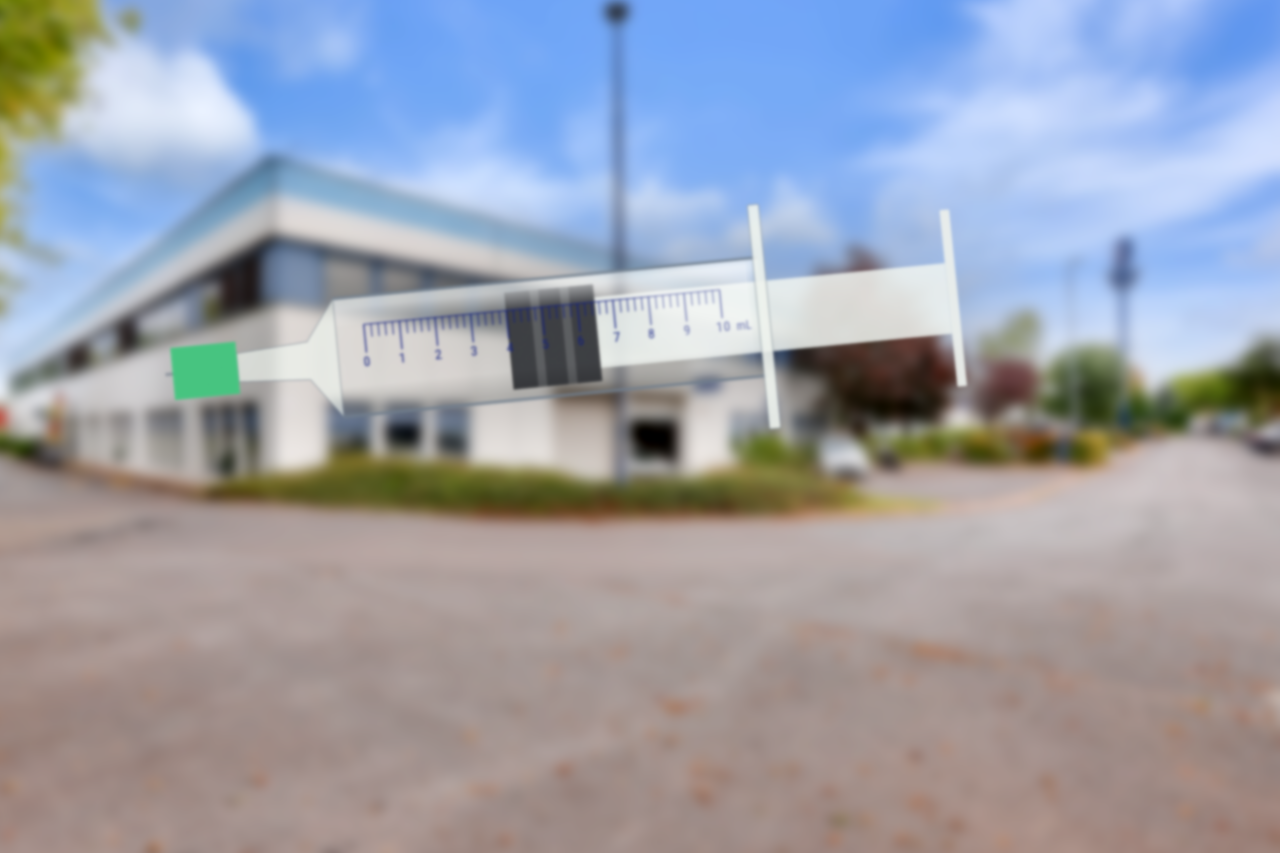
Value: 4 mL
